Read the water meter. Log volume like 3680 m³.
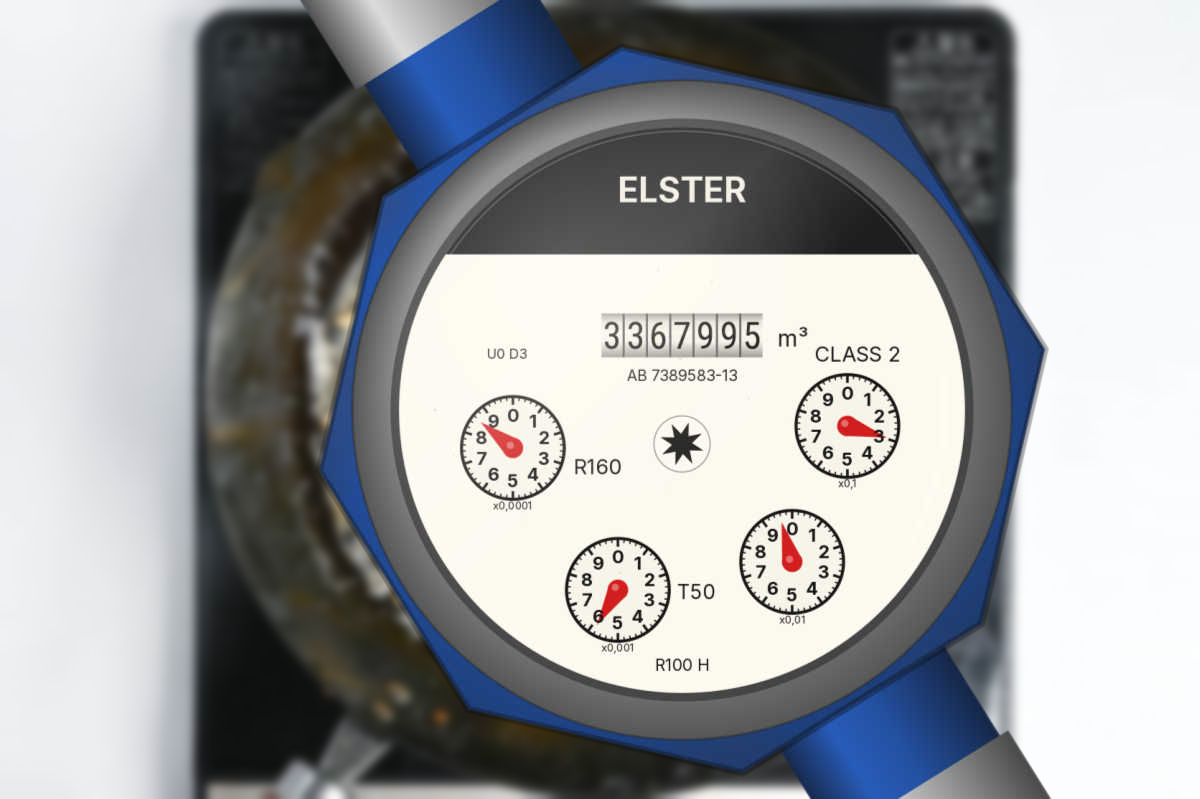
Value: 3367995.2958 m³
